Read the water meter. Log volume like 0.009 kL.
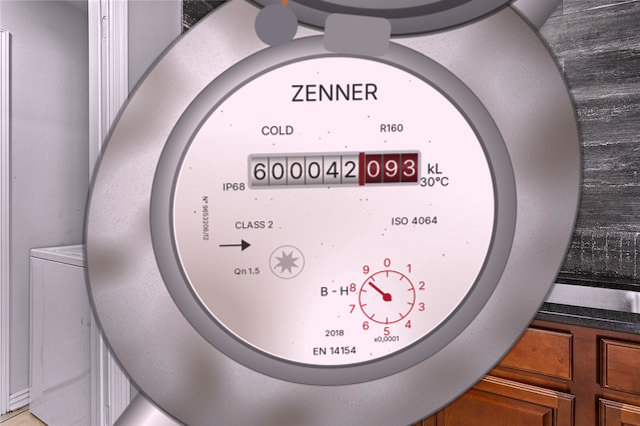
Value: 600042.0938 kL
